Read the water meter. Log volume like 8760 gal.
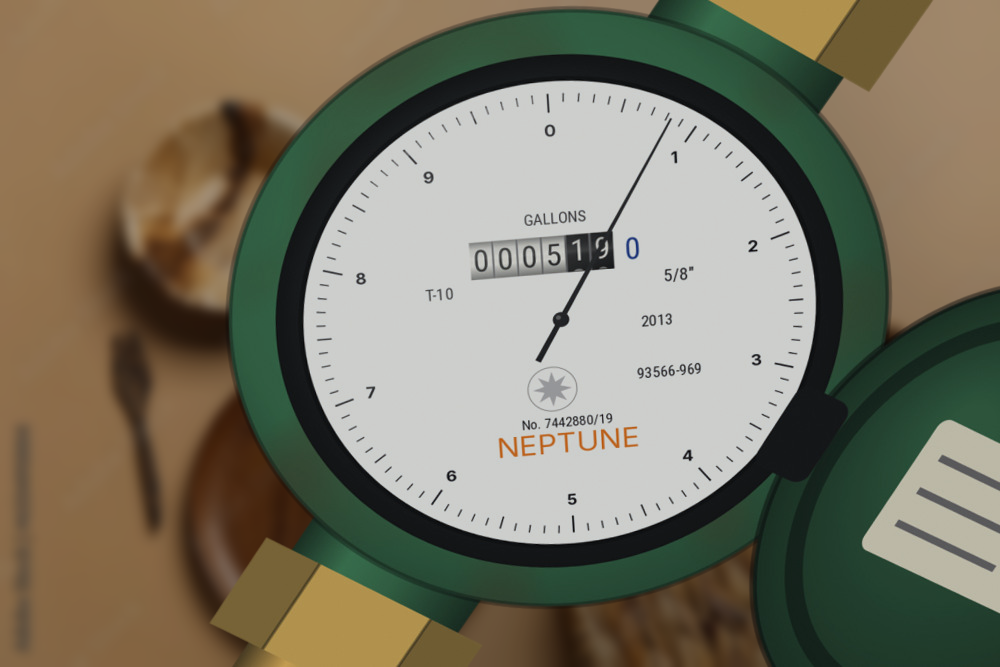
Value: 5190.8 gal
